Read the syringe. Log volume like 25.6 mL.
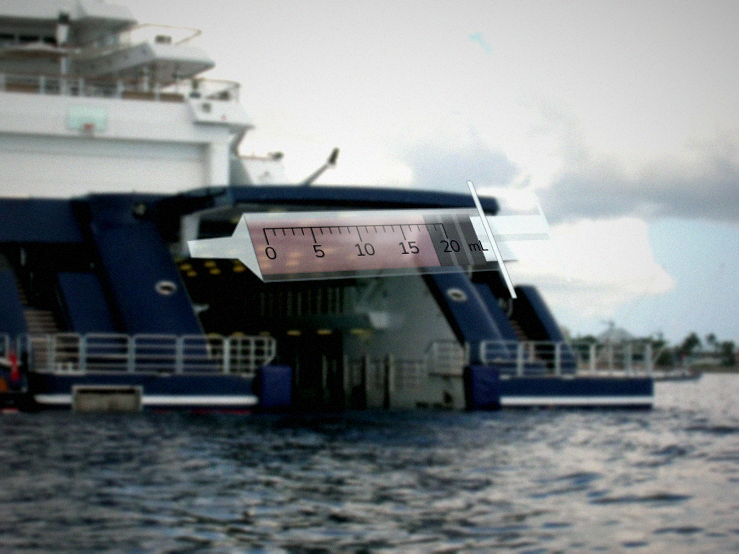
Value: 18 mL
